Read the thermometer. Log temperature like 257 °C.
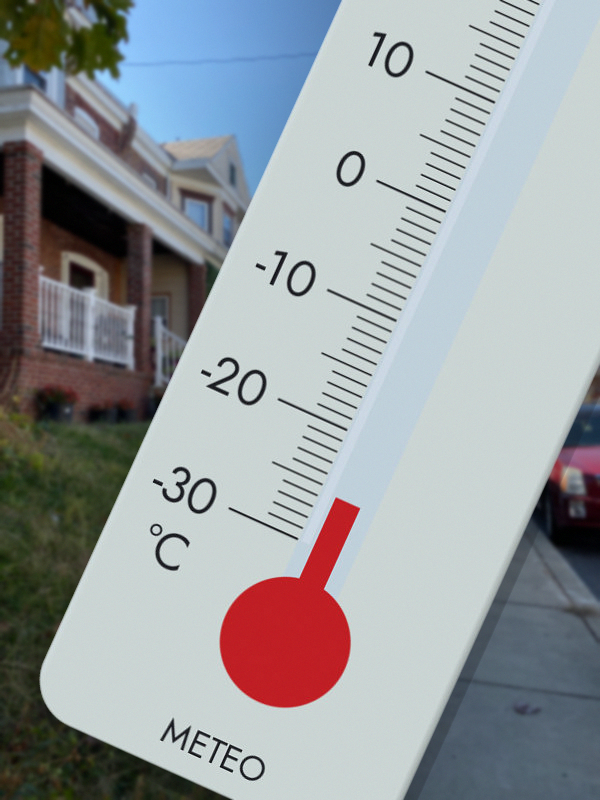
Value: -25.5 °C
